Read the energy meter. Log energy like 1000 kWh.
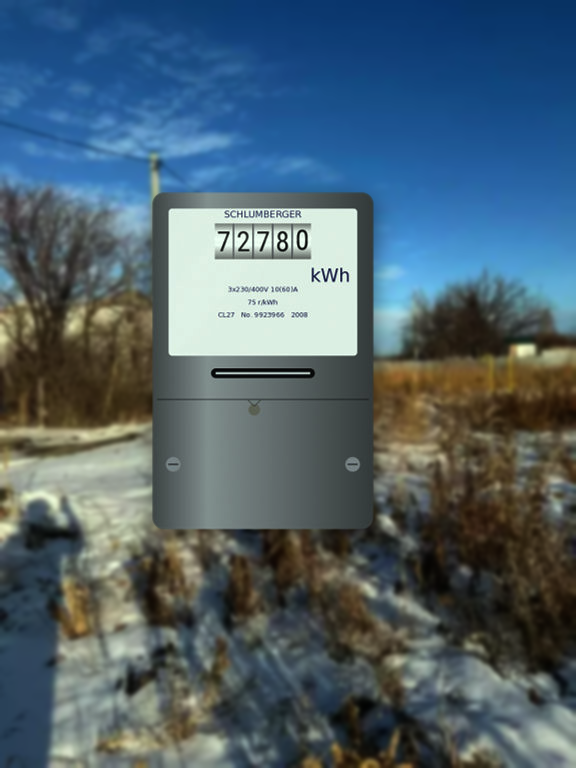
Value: 72780 kWh
